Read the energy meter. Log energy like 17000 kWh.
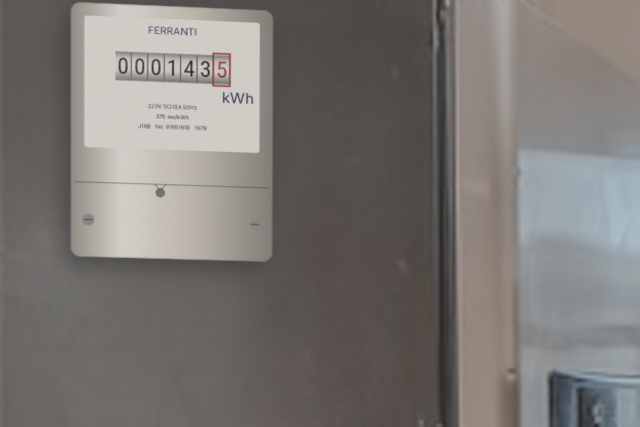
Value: 143.5 kWh
